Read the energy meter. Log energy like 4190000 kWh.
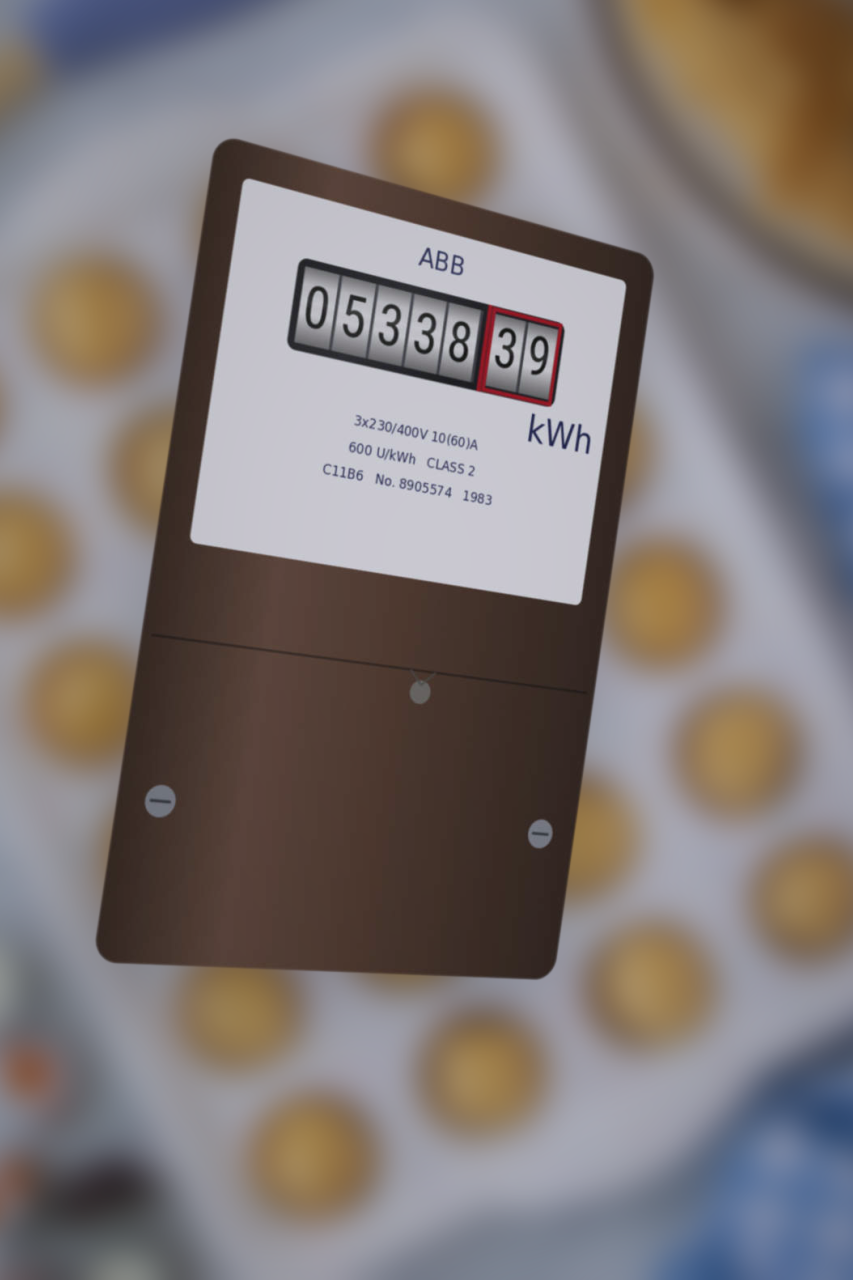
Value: 5338.39 kWh
